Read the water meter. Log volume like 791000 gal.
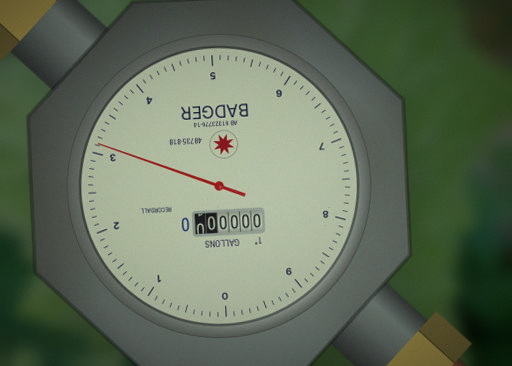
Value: 3.1 gal
